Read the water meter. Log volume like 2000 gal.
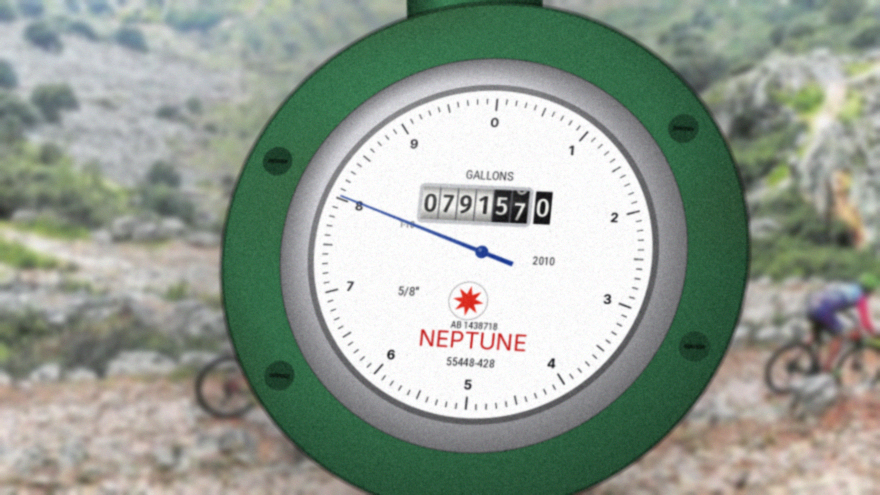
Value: 791568.0 gal
